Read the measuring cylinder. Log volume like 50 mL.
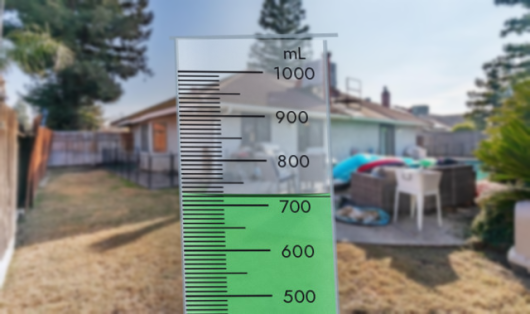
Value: 720 mL
